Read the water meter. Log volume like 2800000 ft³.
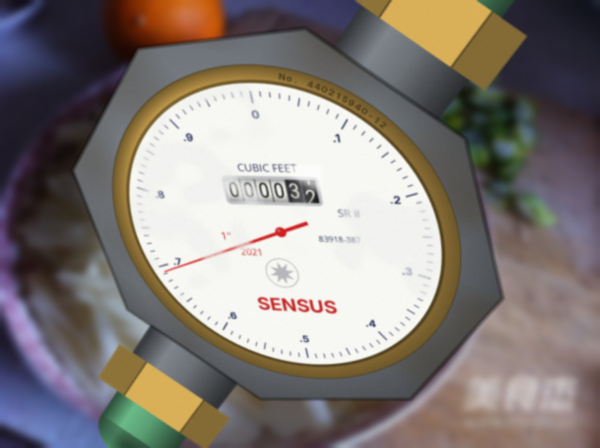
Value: 31.69 ft³
